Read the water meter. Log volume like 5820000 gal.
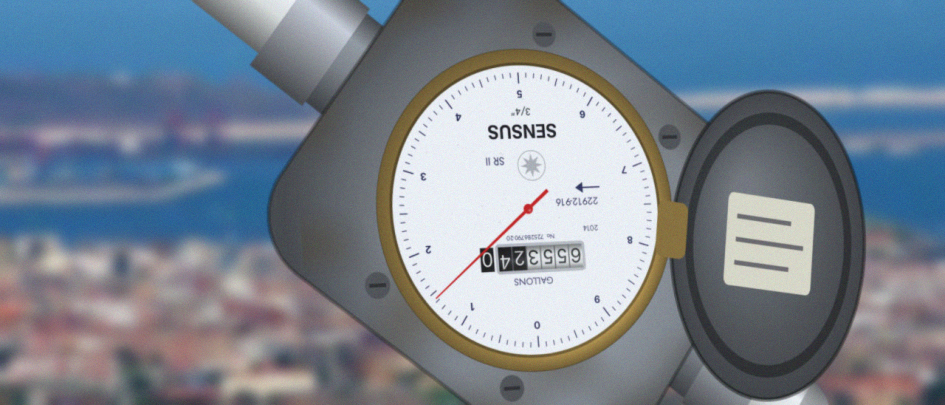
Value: 6553241.4 gal
